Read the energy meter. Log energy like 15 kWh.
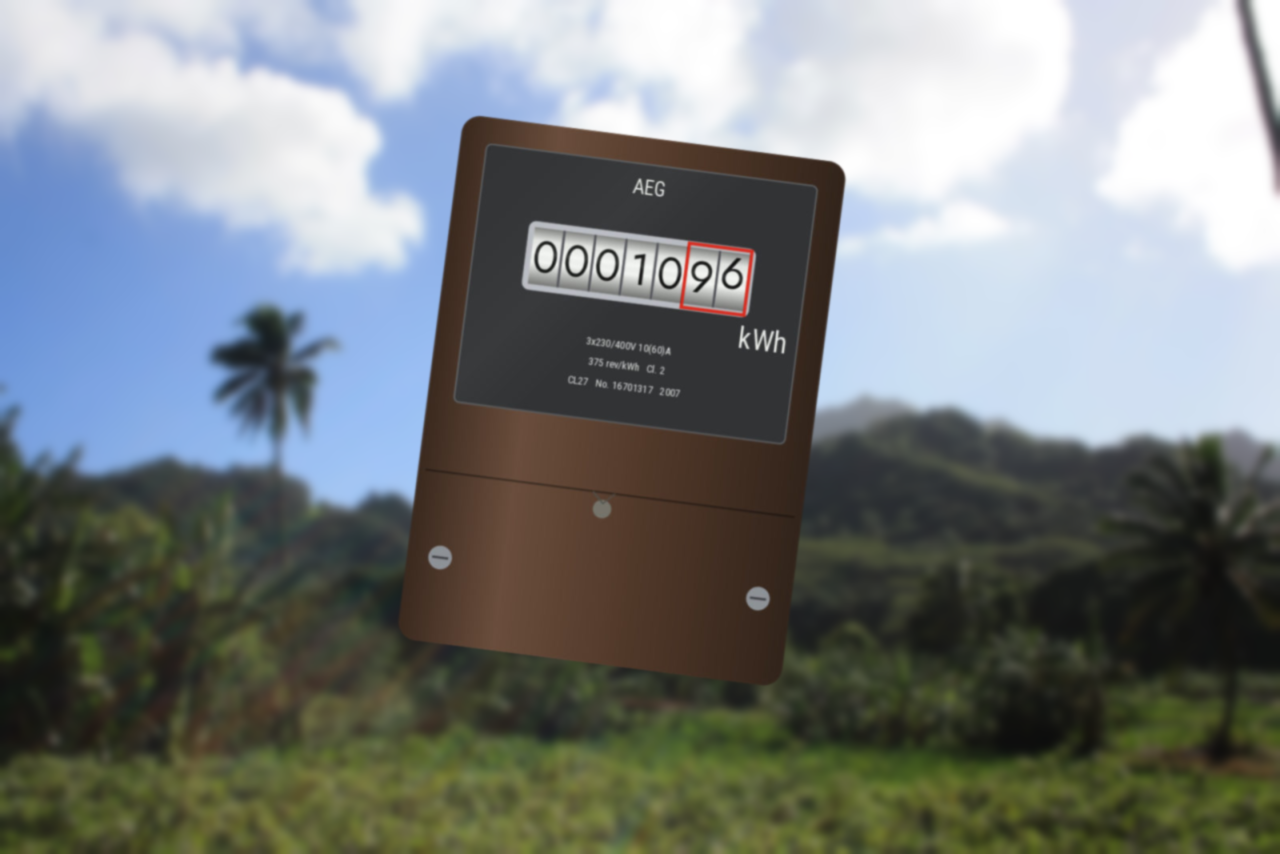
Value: 10.96 kWh
